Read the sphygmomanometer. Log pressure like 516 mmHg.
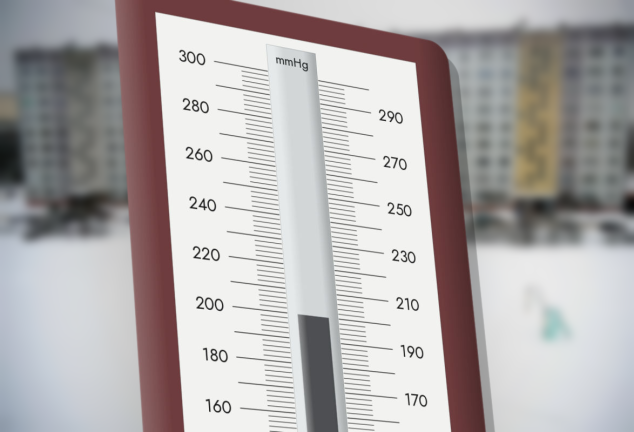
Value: 200 mmHg
